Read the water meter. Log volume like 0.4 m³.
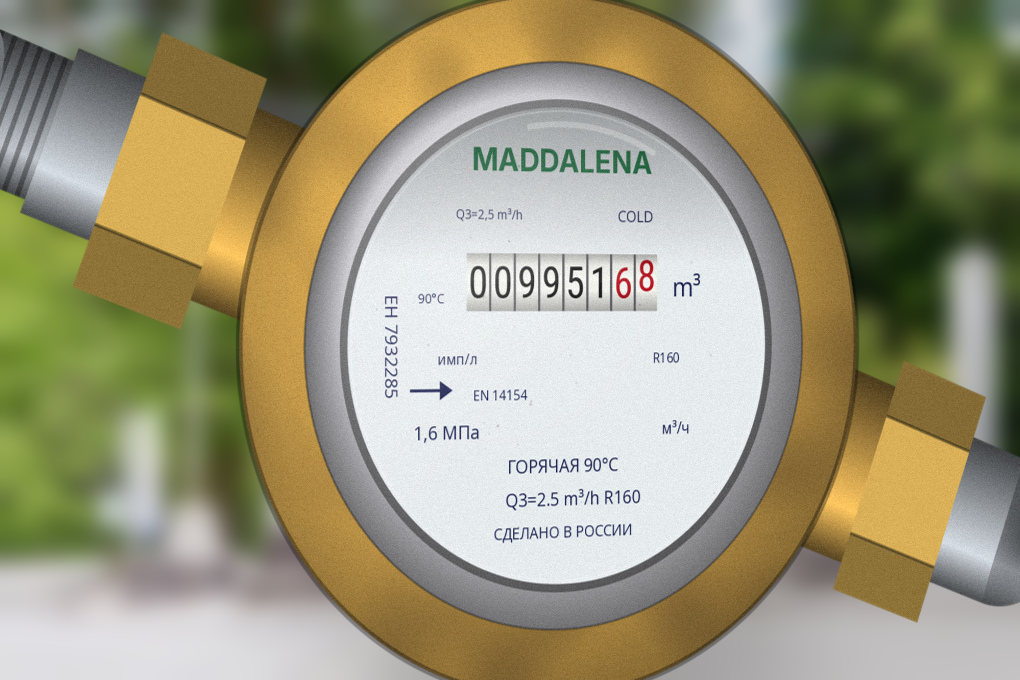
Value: 9951.68 m³
